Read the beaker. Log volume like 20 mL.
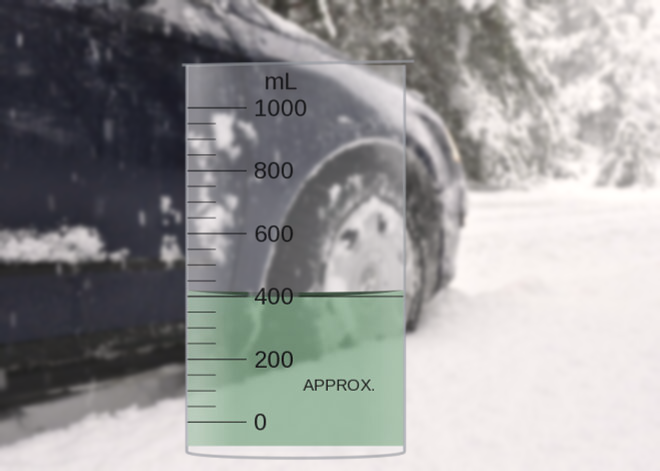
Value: 400 mL
